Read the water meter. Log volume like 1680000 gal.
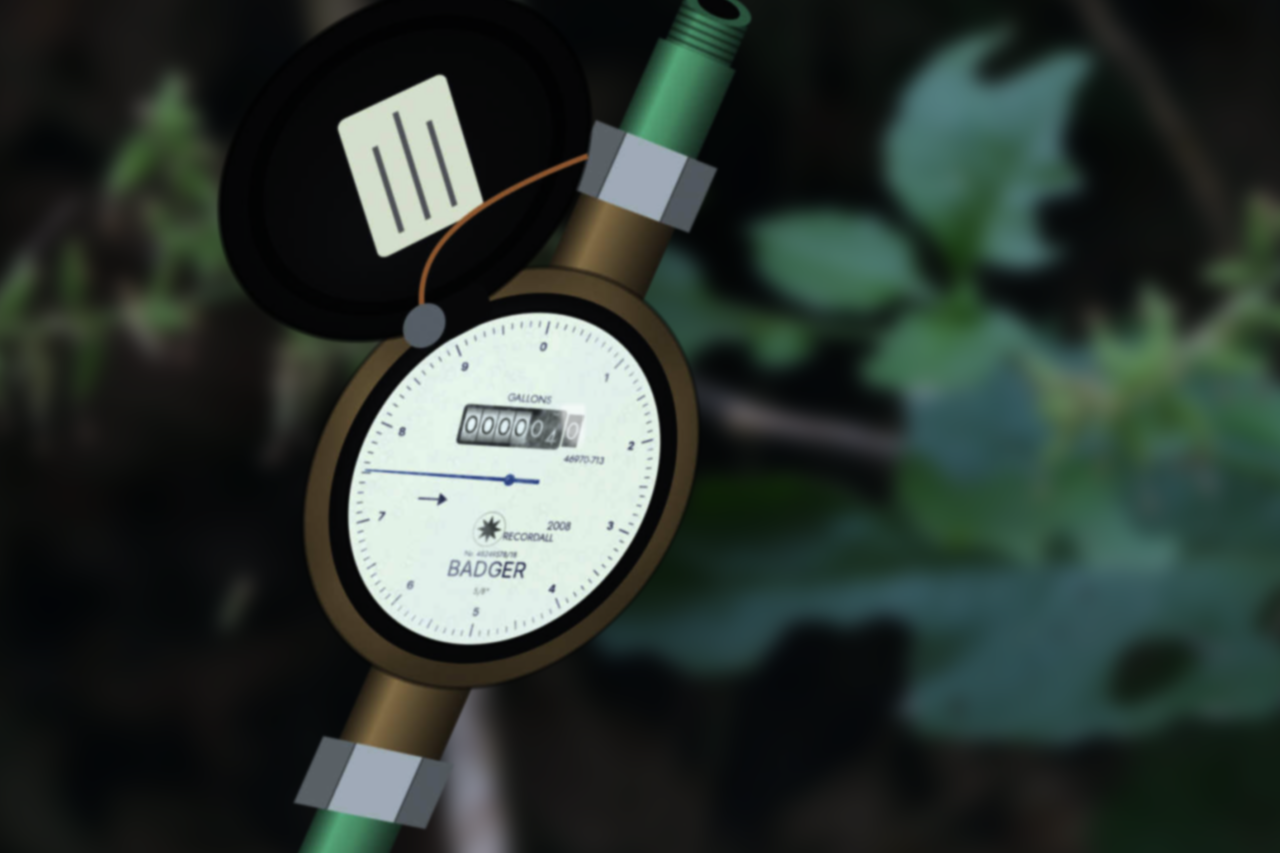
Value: 37.5 gal
